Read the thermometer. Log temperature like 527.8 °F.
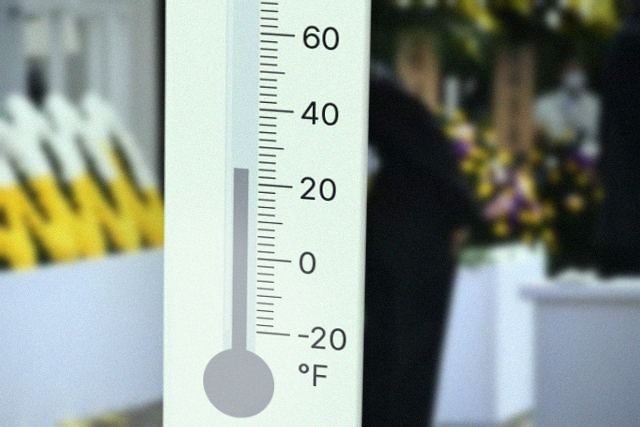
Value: 24 °F
